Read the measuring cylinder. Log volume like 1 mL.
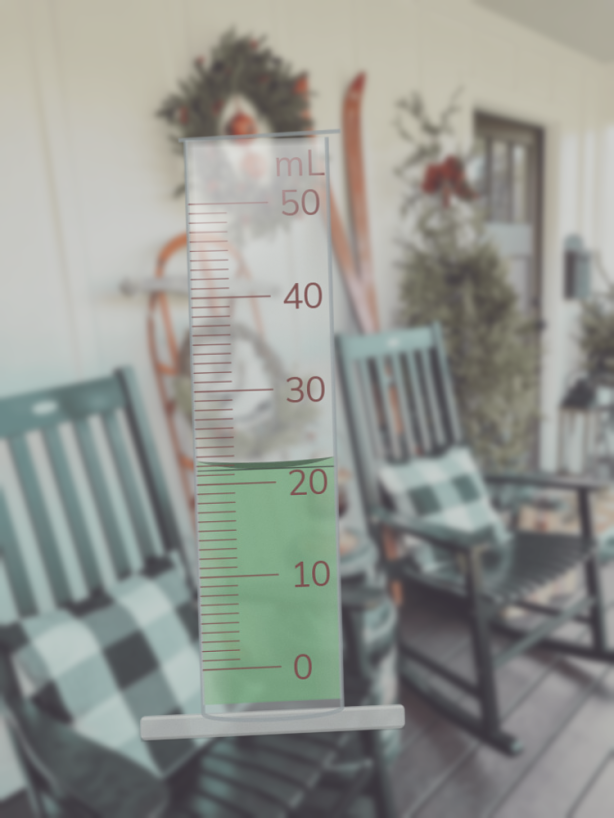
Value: 21.5 mL
